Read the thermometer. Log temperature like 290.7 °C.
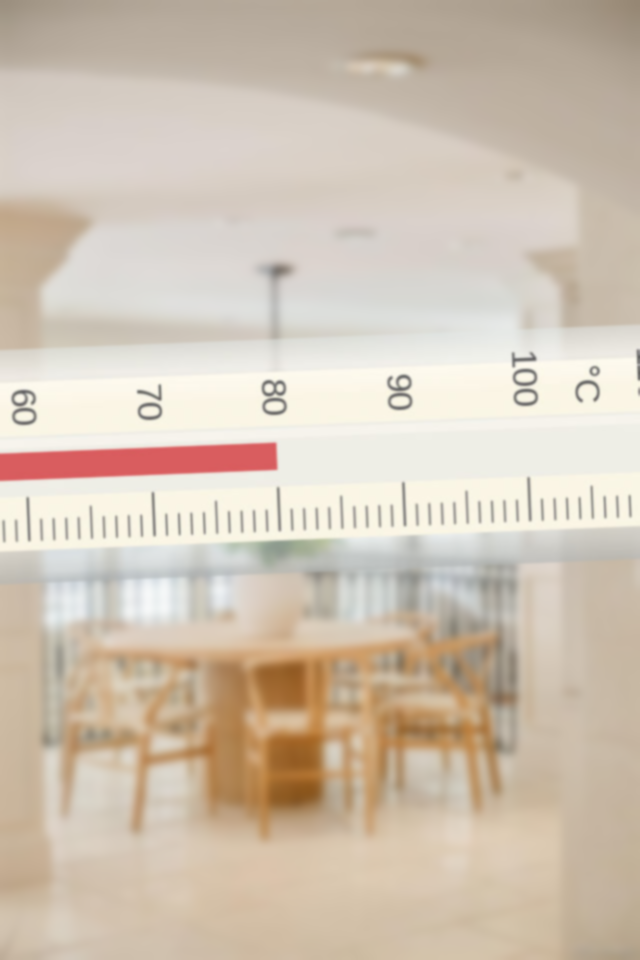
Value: 80 °C
